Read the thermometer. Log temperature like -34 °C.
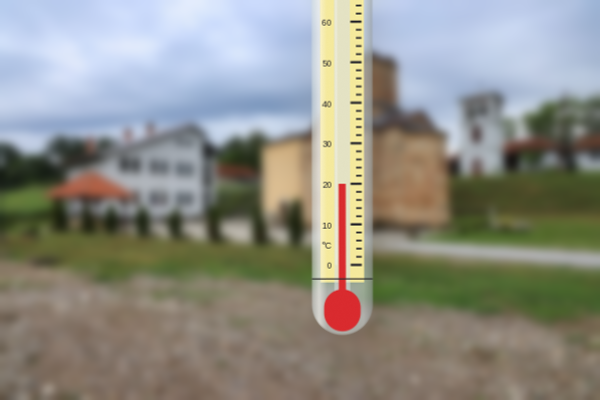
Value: 20 °C
